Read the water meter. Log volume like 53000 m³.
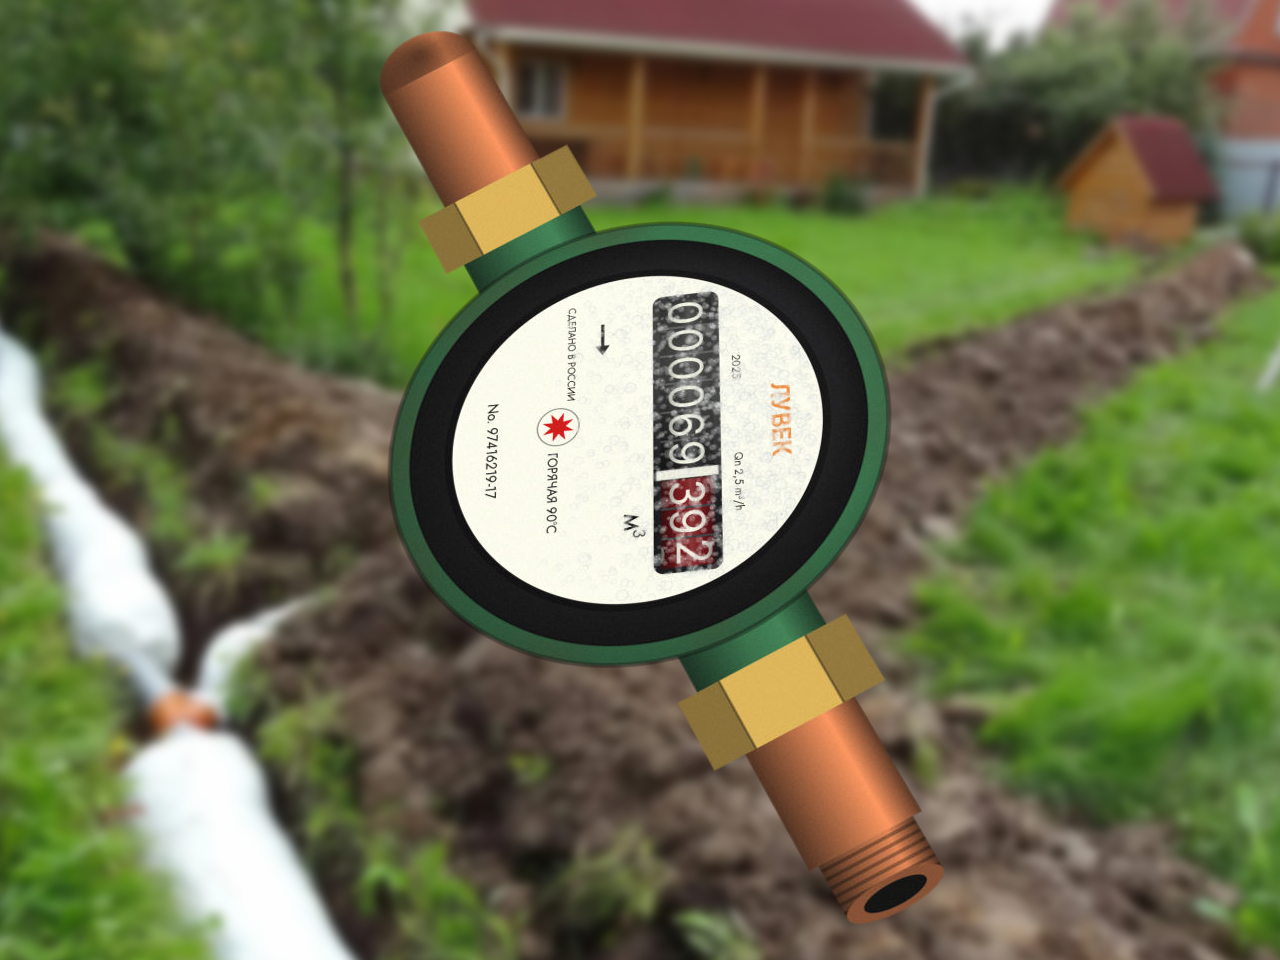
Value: 69.392 m³
